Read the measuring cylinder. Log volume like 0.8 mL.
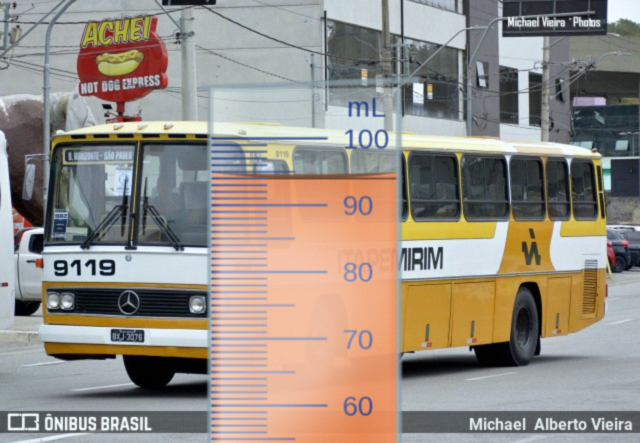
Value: 94 mL
